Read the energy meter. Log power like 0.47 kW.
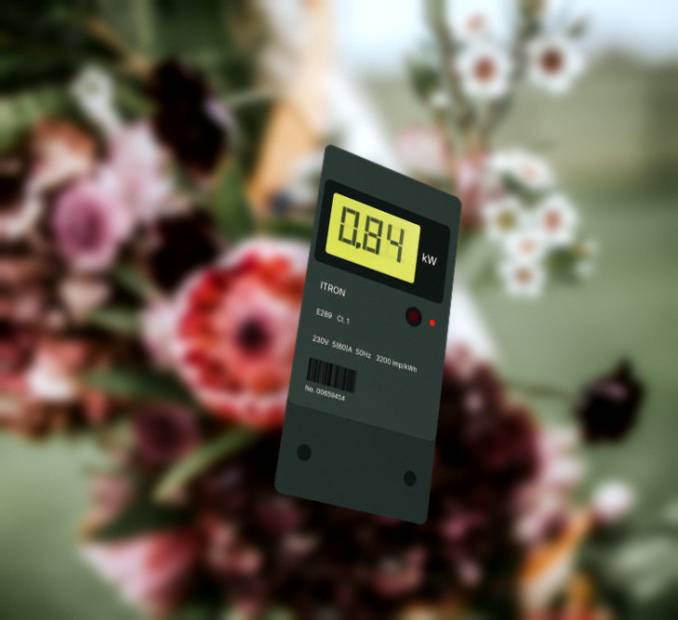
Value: 0.84 kW
